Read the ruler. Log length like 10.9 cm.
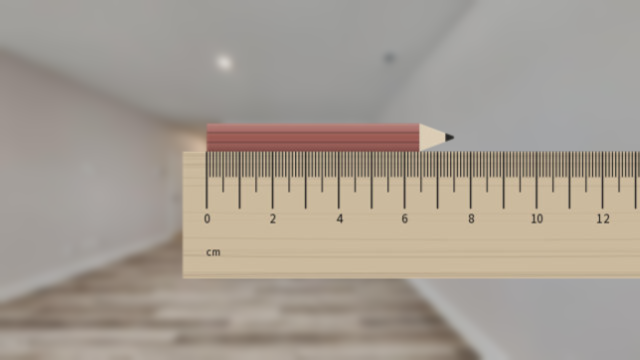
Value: 7.5 cm
